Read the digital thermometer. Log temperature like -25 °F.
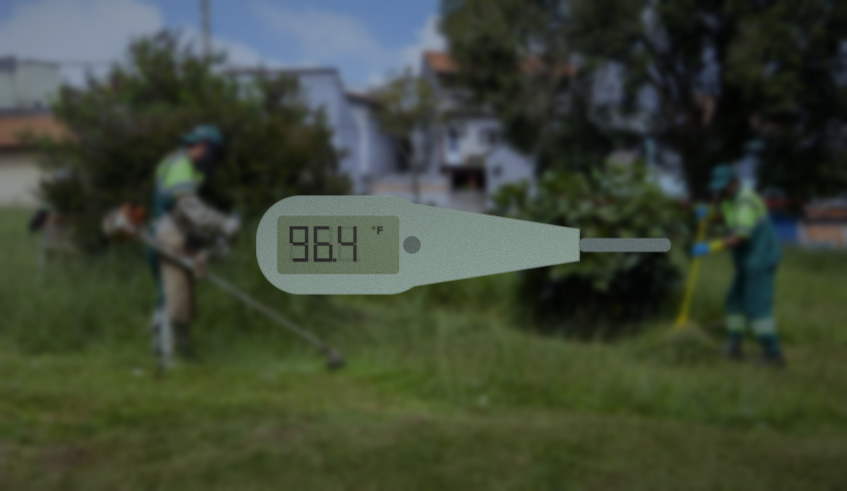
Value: 96.4 °F
